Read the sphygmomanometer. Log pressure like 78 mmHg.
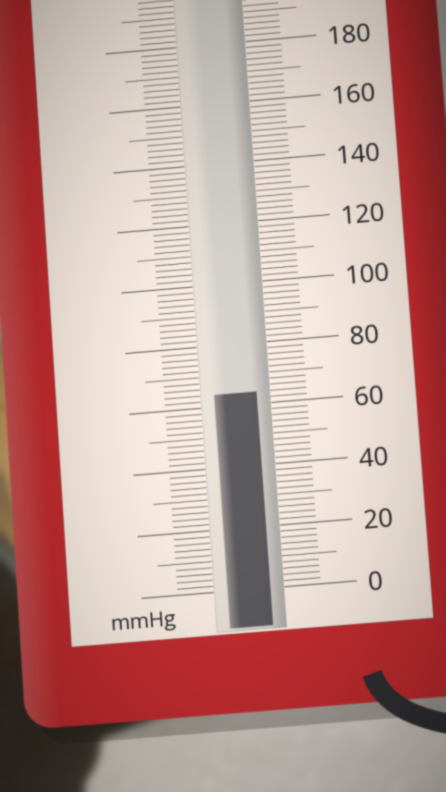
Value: 64 mmHg
